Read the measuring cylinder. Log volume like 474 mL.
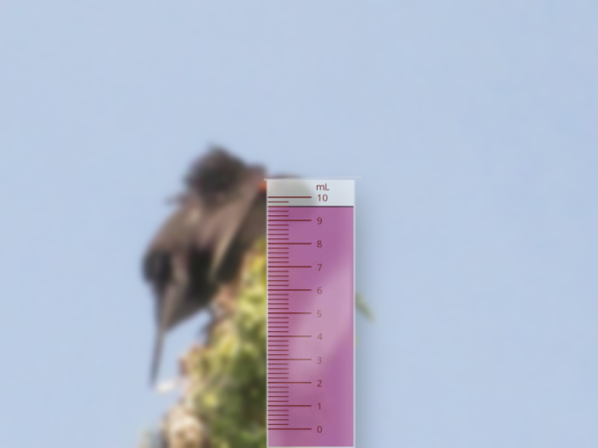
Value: 9.6 mL
